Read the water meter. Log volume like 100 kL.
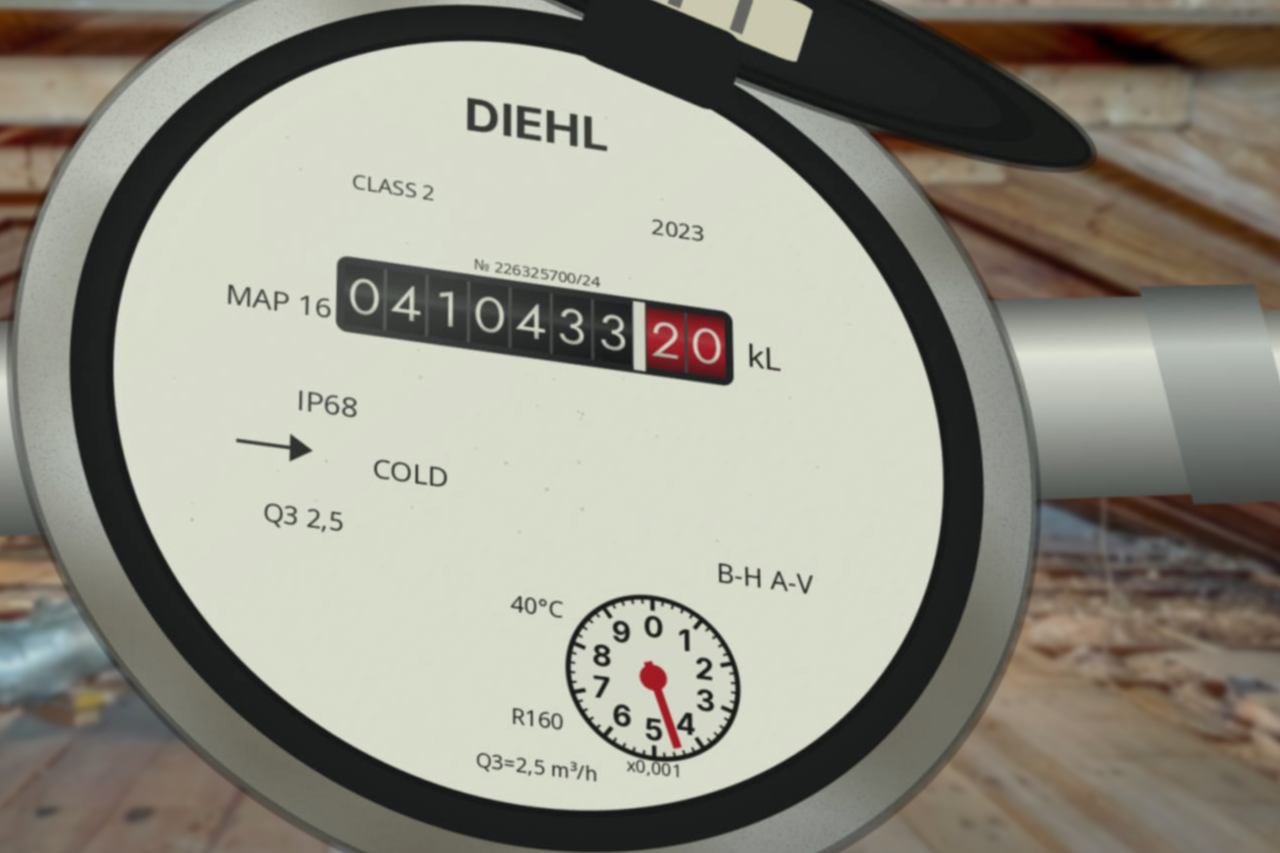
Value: 410433.204 kL
